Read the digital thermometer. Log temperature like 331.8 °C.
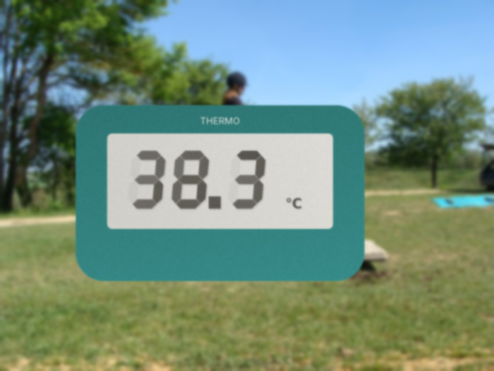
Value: 38.3 °C
